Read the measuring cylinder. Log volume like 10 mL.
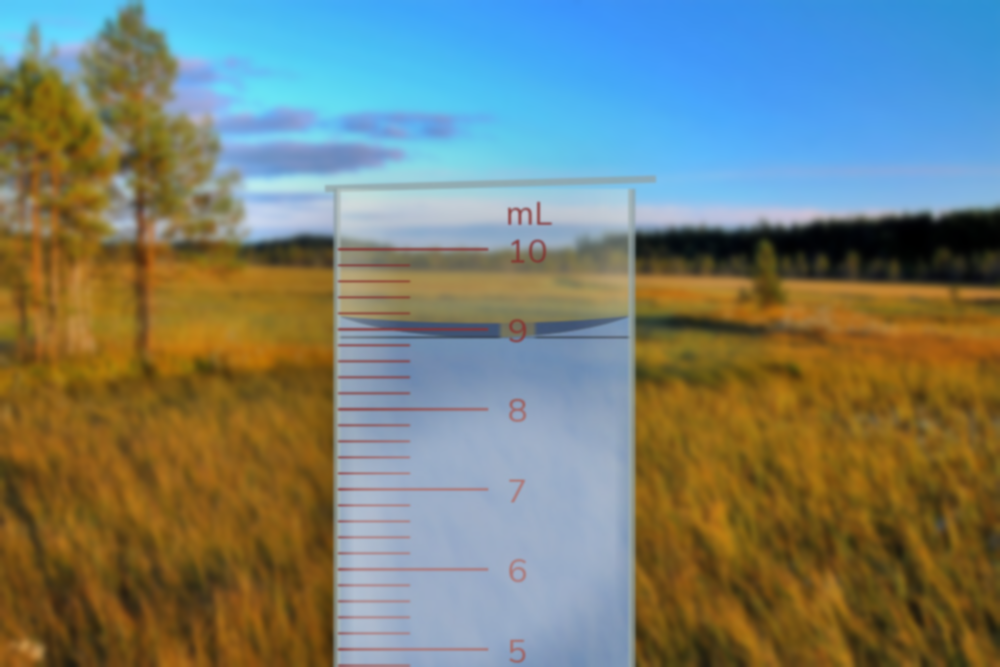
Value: 8.9 mL
